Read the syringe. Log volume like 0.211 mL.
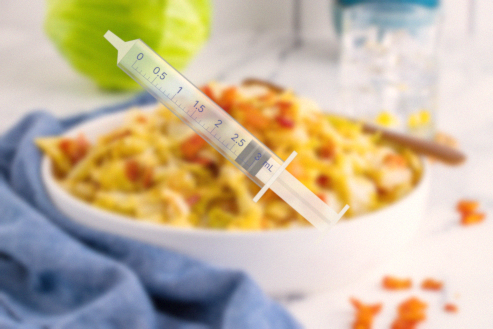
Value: 2.7 mL
